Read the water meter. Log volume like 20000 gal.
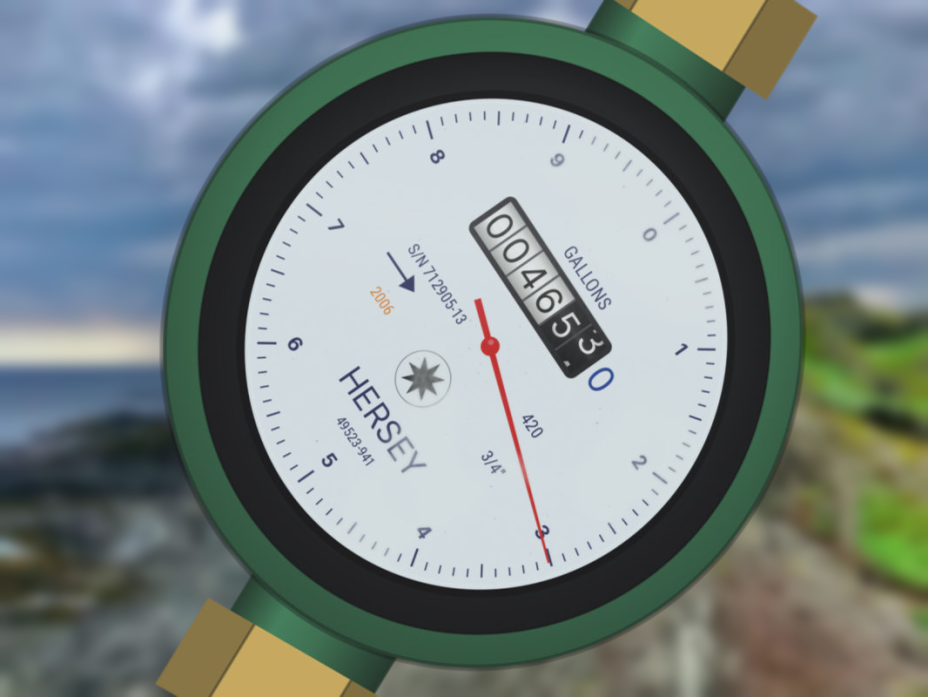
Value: 46533.0 gal
